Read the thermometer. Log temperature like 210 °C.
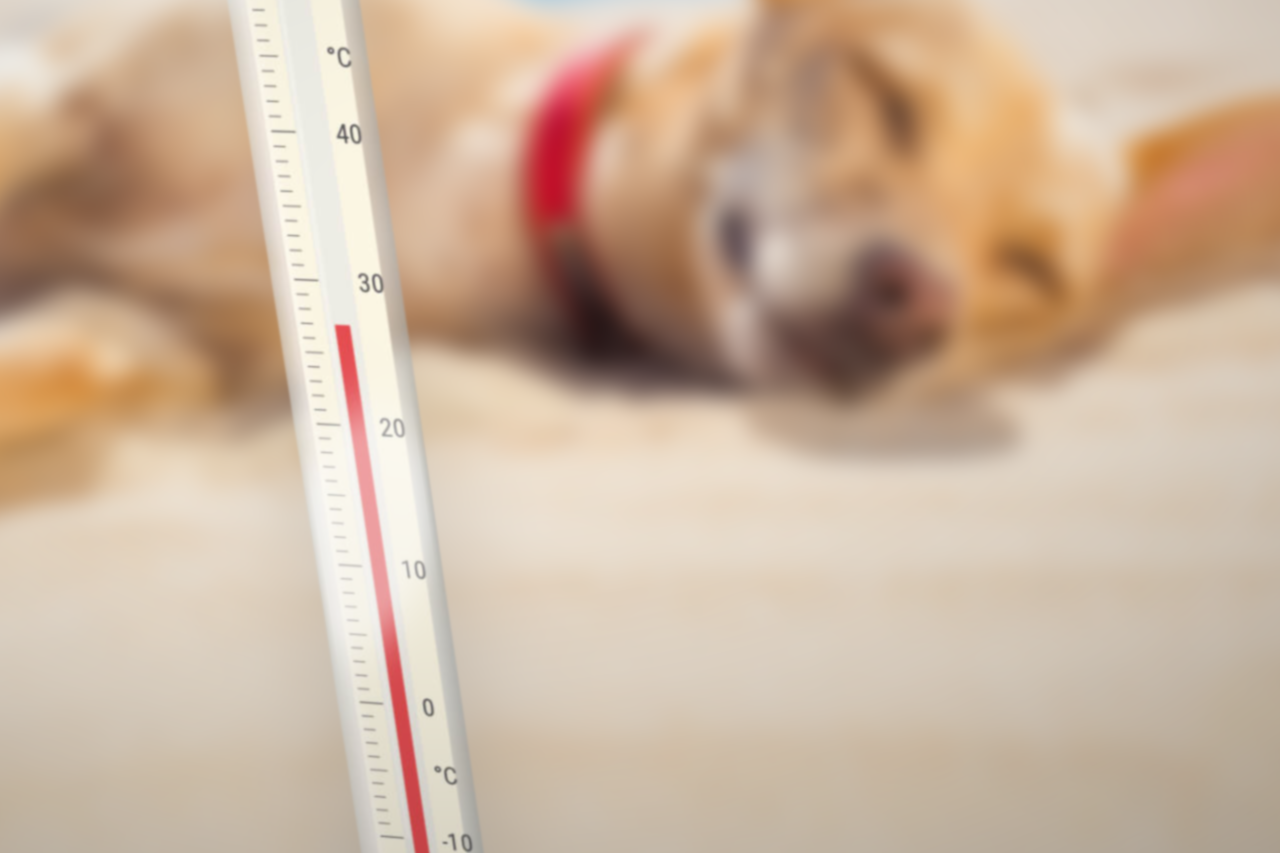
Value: 27 °C
